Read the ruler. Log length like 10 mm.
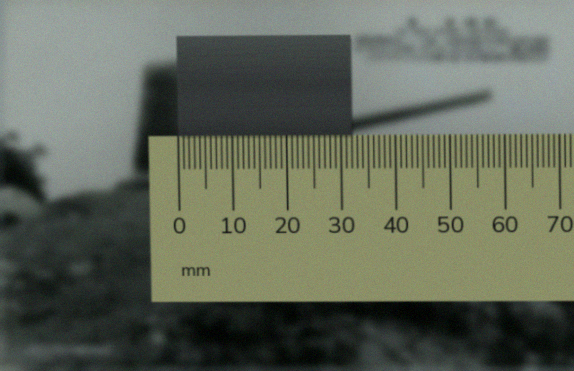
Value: 32 mm
